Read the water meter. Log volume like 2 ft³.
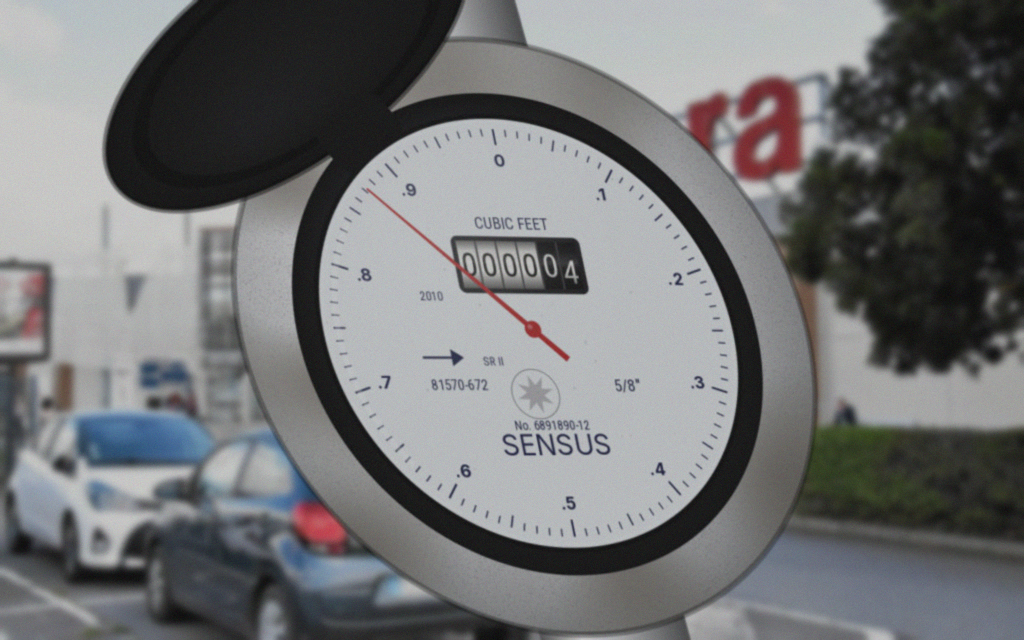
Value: 3.87 ft³
